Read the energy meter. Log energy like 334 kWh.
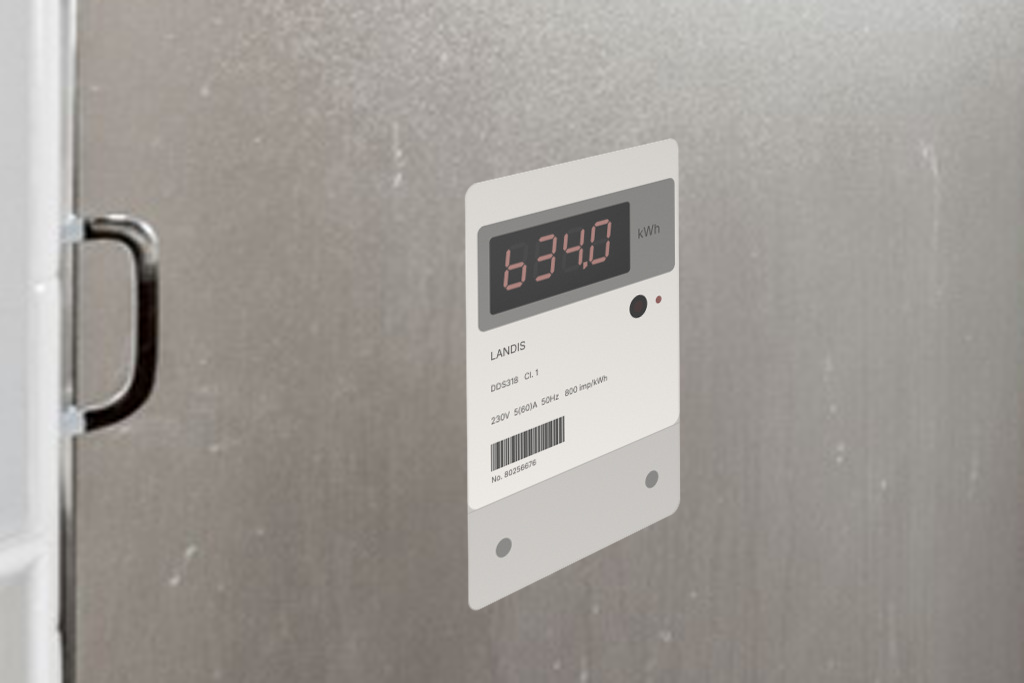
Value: 634.0 kWh
